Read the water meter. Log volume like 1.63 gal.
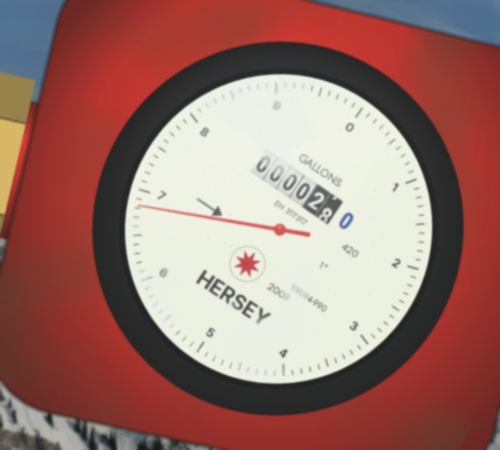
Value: 276.8 gal
